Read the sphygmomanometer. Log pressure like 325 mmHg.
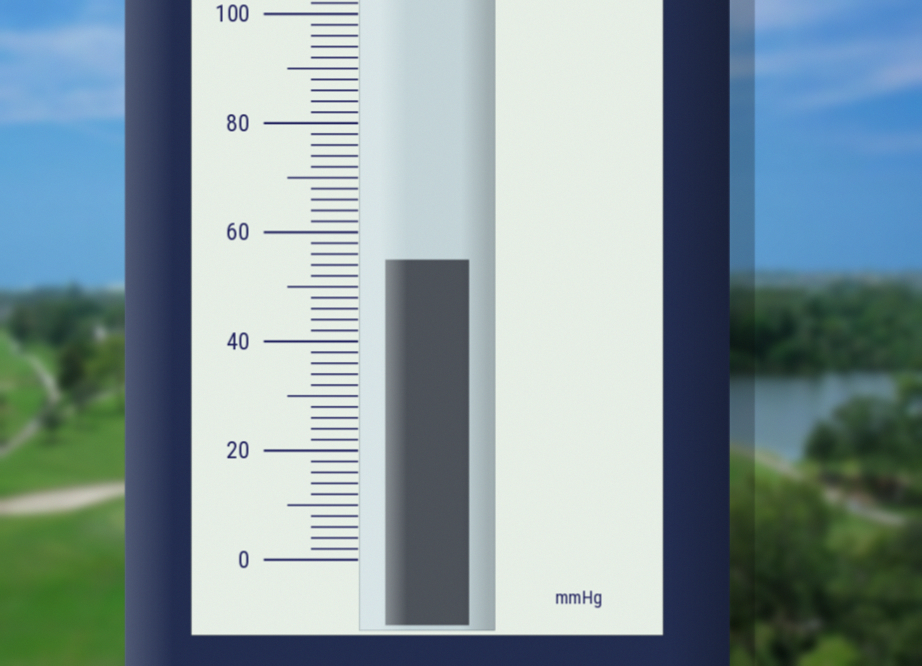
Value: 55 mmHg
